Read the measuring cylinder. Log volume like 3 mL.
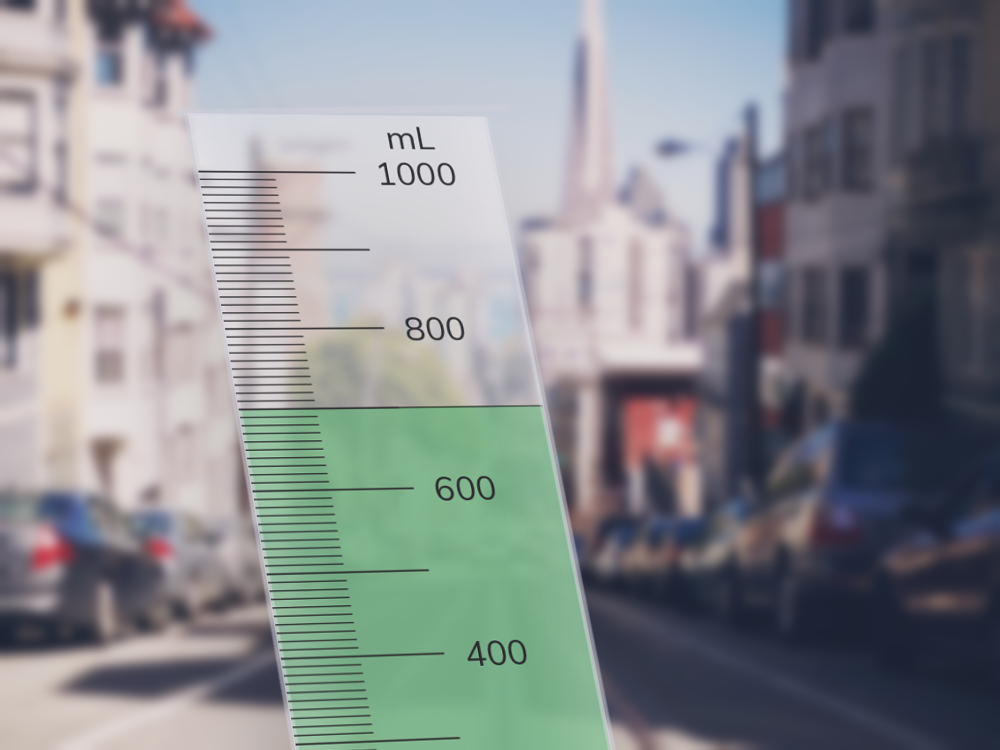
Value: 700 mL
